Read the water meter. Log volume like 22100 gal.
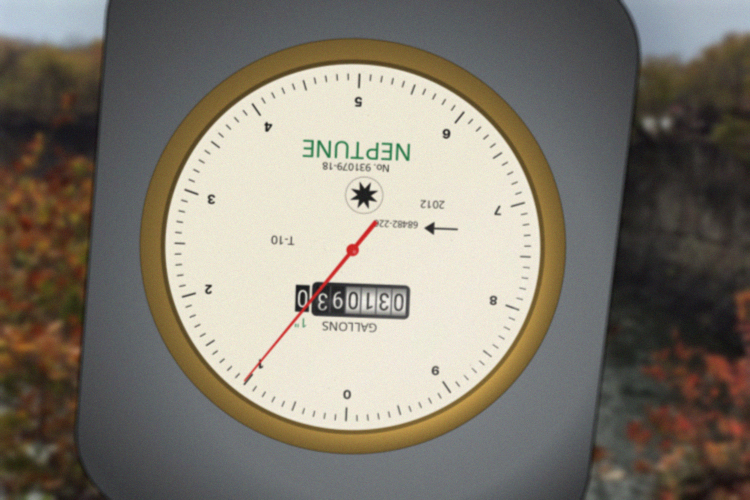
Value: 310931.0 gal
